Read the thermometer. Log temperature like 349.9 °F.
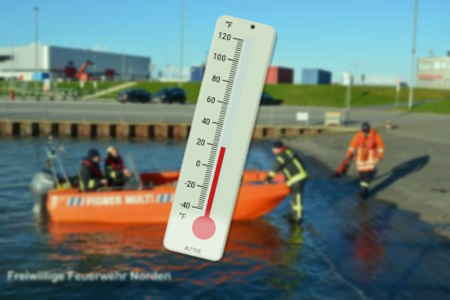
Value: 20 °F
